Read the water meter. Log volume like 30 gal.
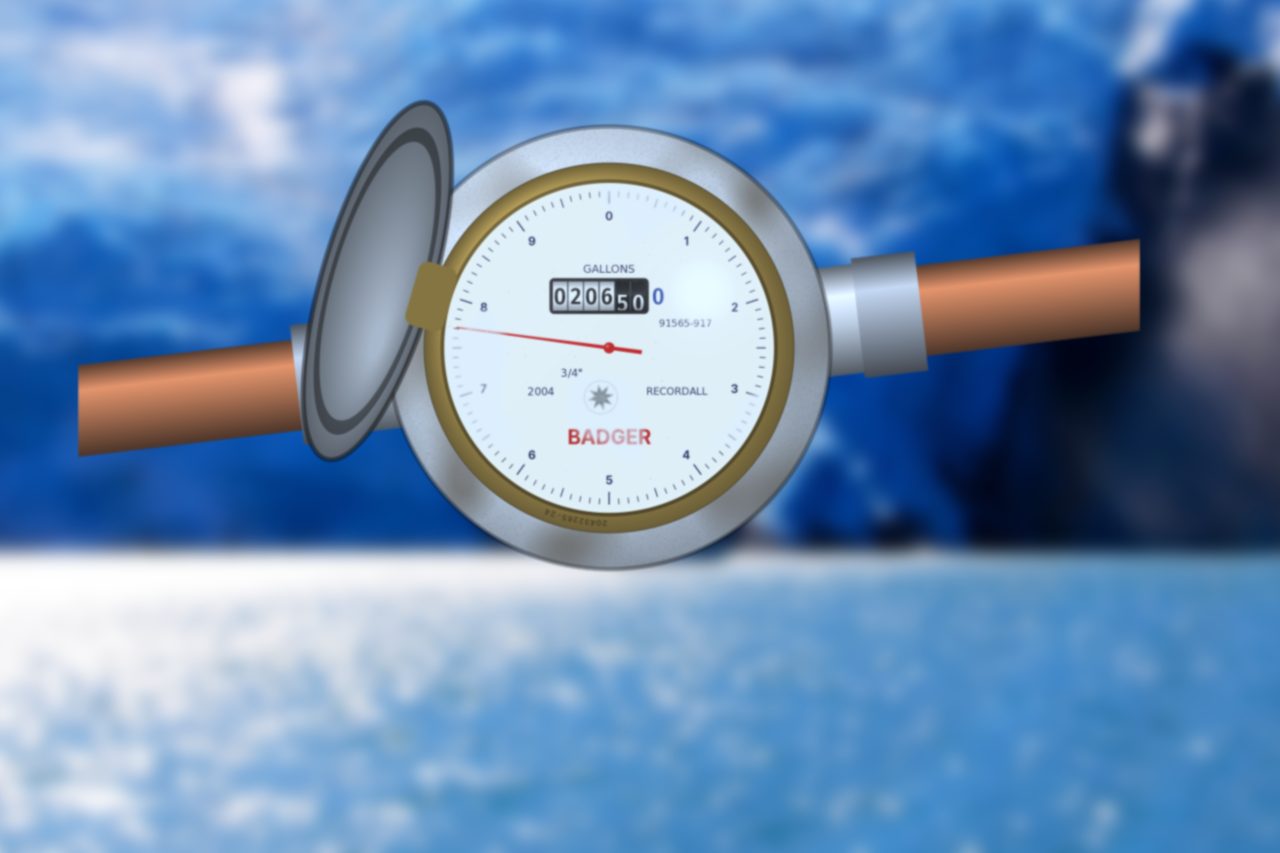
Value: 206497.7 gal
